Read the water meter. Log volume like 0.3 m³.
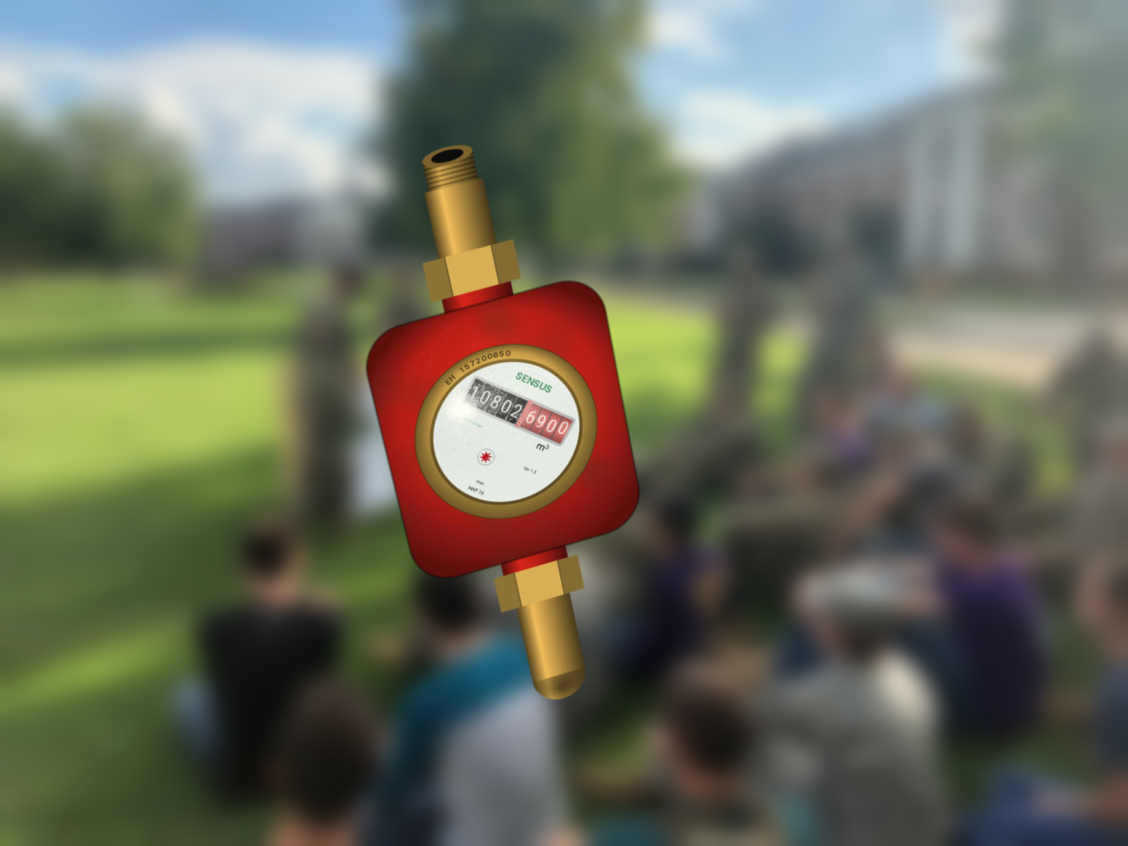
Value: 10802.6900 m³
